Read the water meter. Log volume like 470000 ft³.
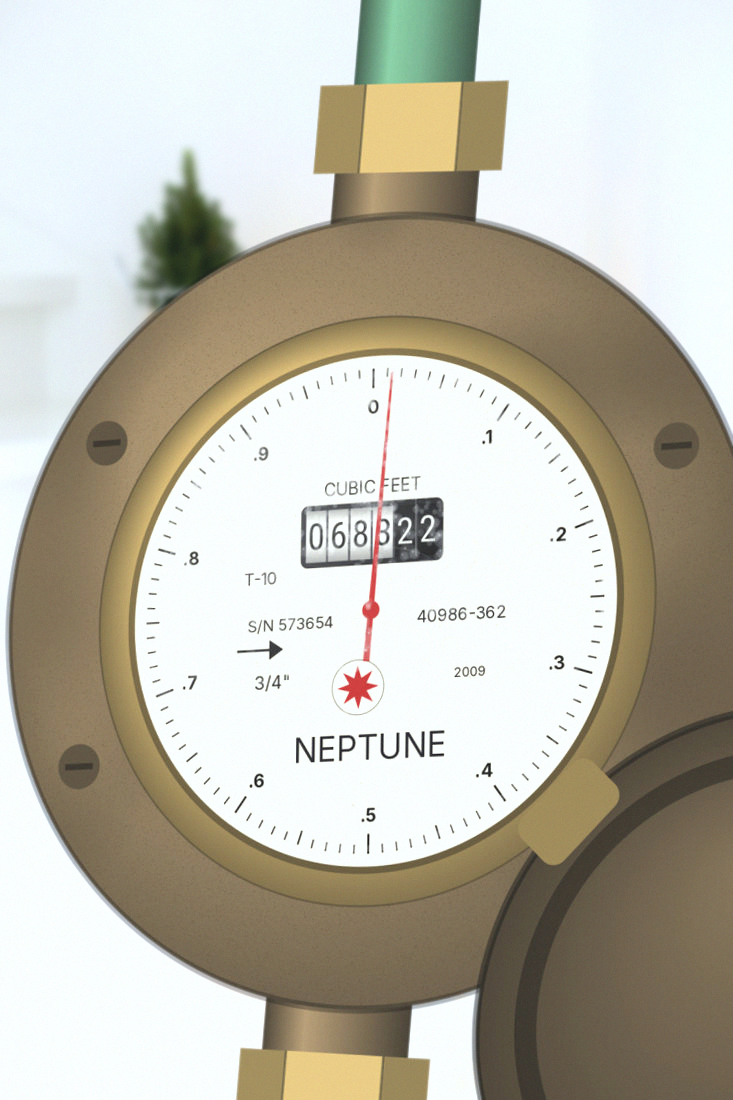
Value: 68322.01 ft³
